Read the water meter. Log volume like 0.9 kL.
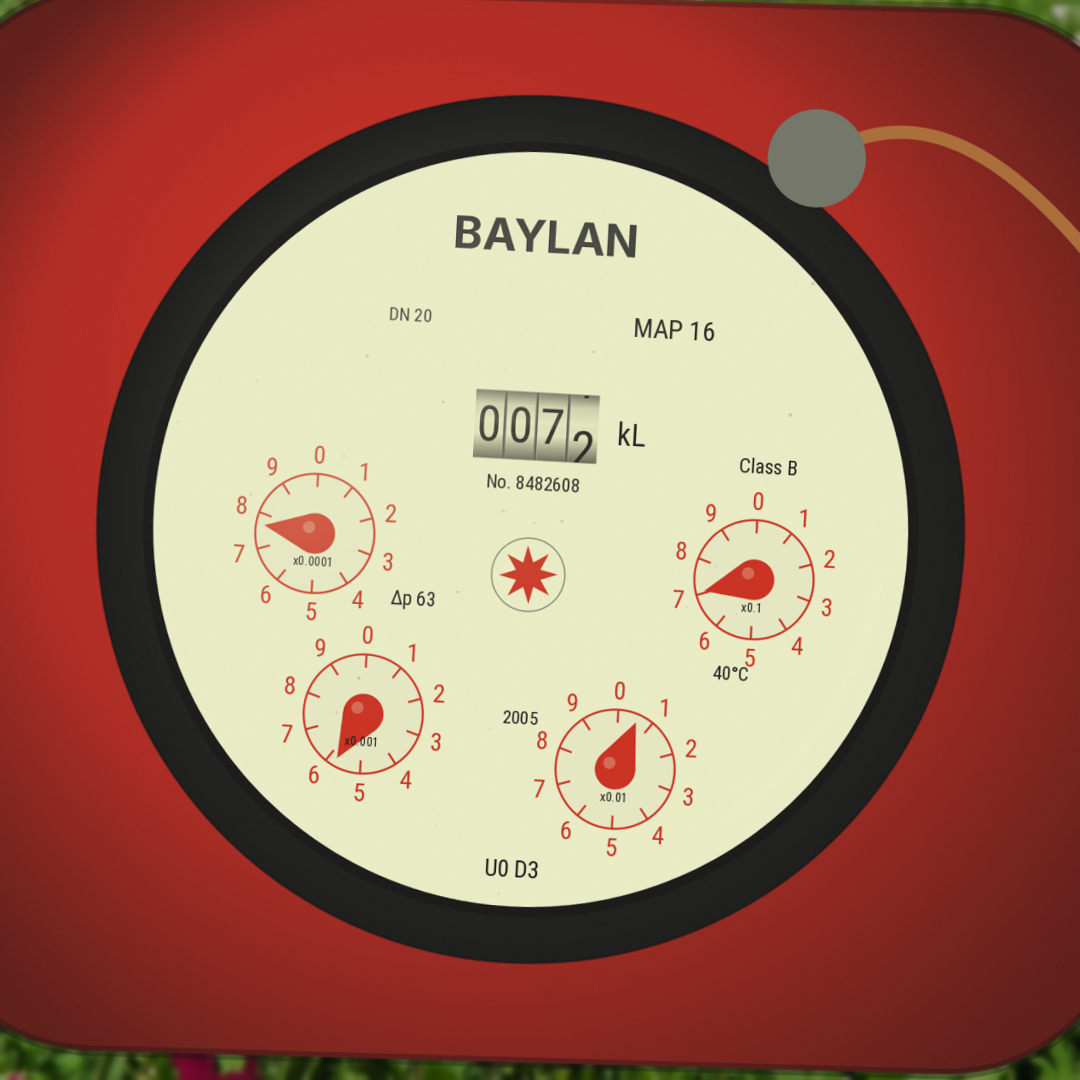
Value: 71.7057 kL
